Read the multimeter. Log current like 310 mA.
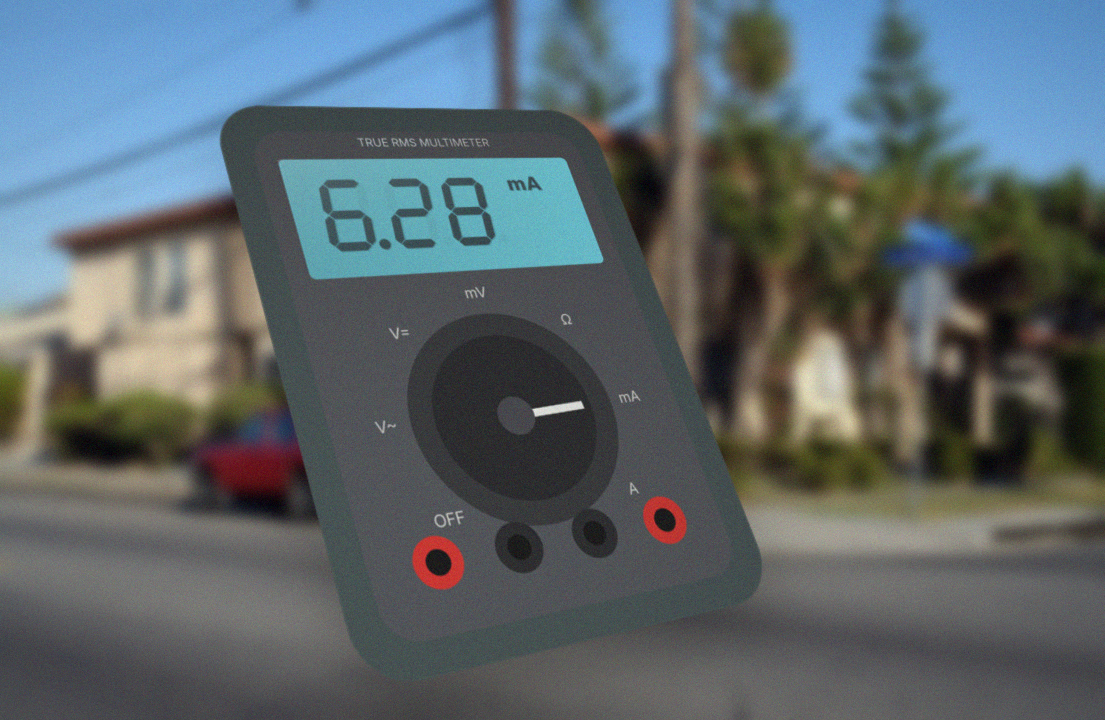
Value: 6.28 mA
